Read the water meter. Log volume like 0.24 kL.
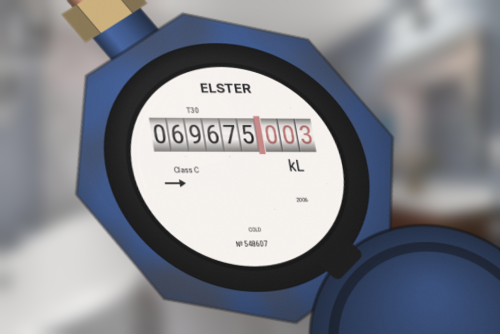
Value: 69675.003 kL
